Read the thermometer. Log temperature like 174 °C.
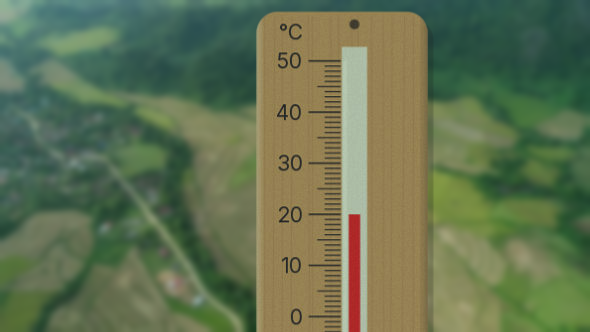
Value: 20 °C
